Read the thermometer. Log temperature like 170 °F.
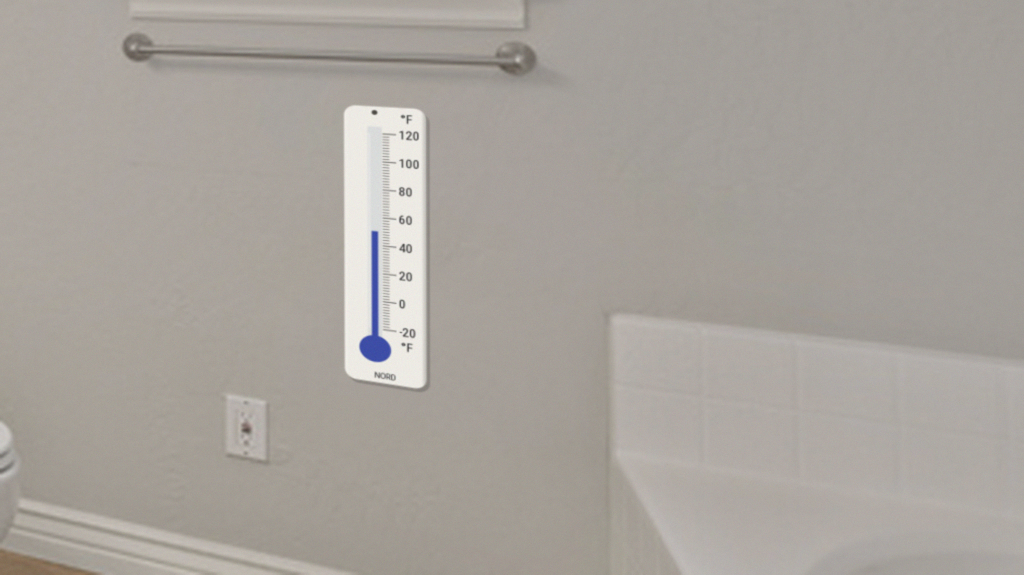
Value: 50 °F
